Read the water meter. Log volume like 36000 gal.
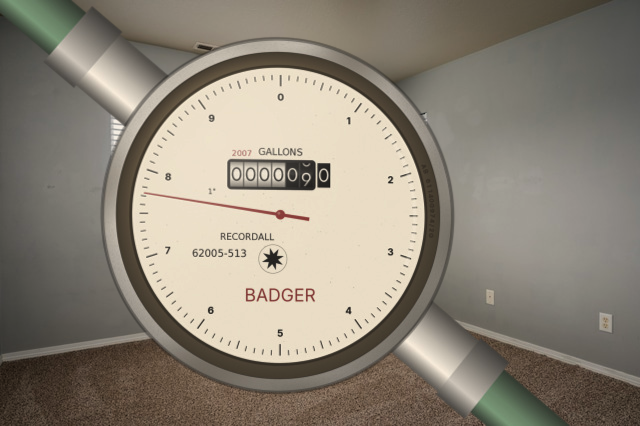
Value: 87.7 gal
